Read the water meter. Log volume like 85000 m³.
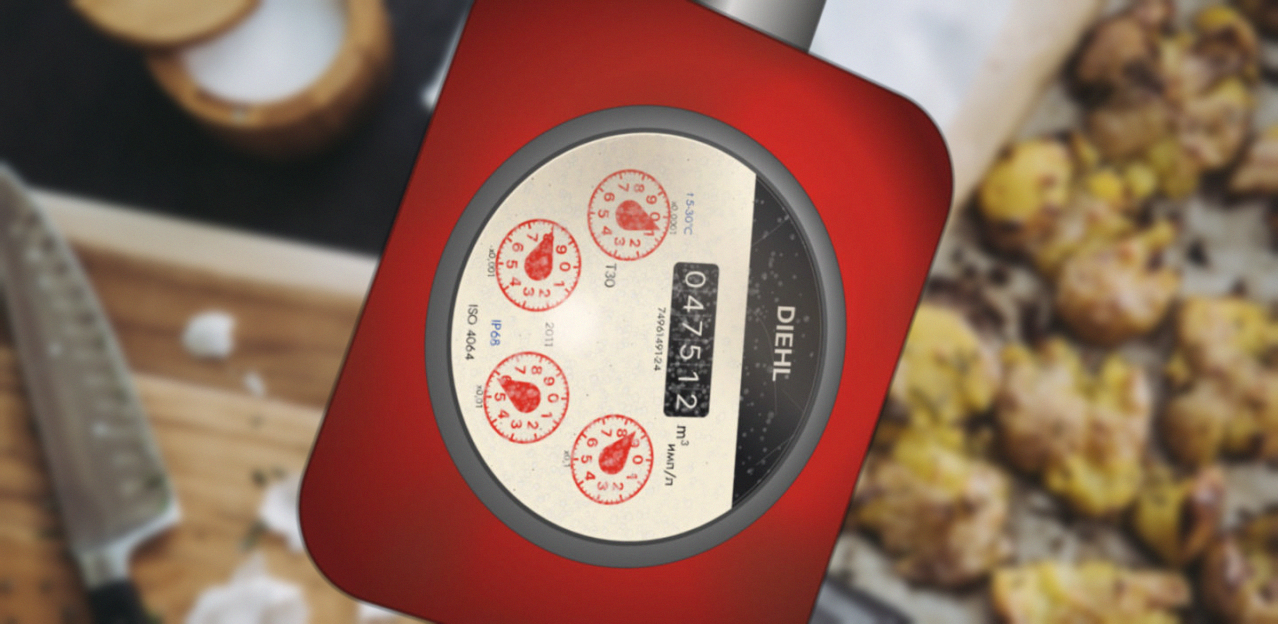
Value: 47512.8580 m³
